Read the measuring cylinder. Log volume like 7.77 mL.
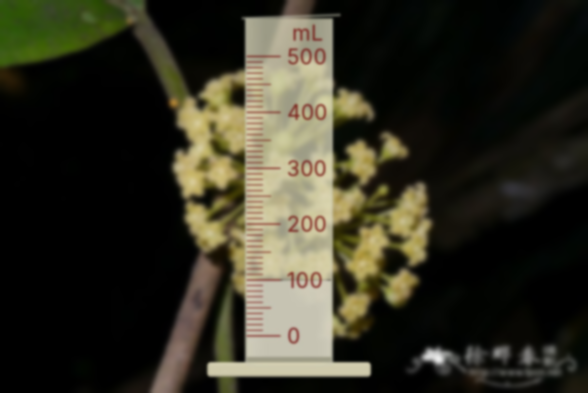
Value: 100 mL
